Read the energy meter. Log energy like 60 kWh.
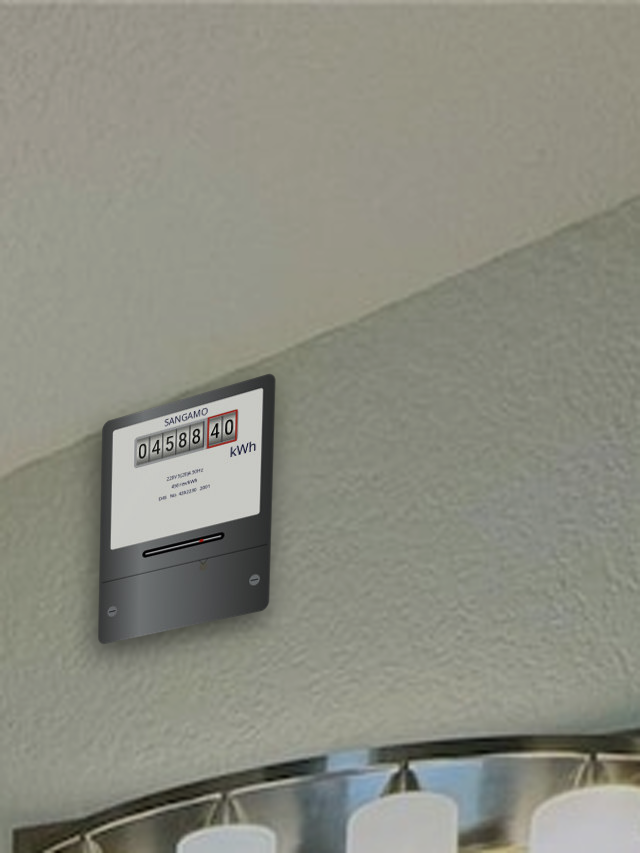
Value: 4588.40 kWh
